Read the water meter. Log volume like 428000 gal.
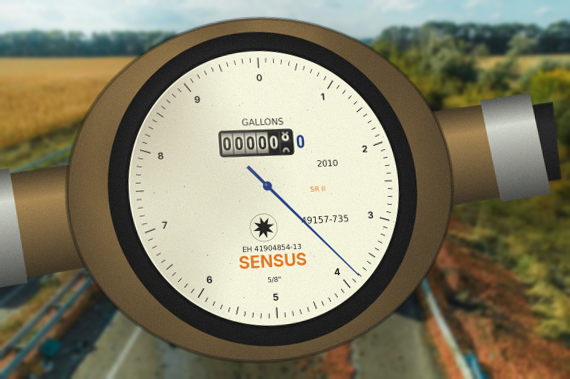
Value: 83.8 gal
